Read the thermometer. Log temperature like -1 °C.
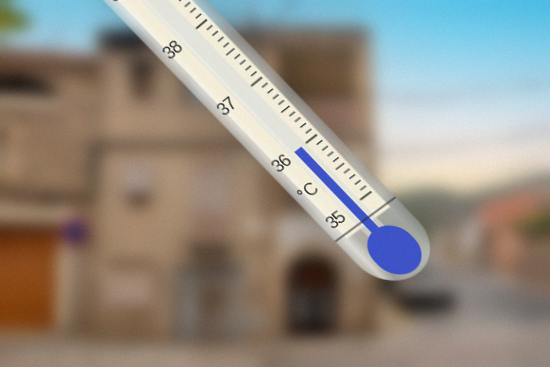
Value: 36 °C
